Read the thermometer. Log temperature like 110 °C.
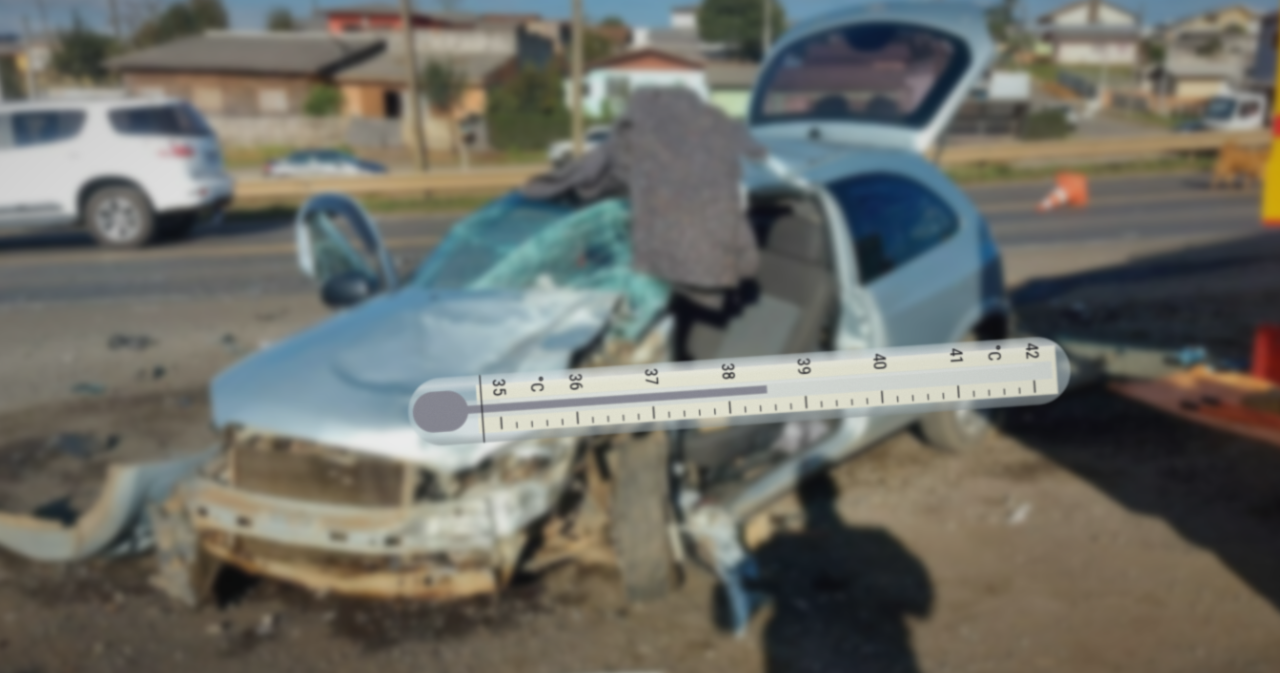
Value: 38.5 °C
